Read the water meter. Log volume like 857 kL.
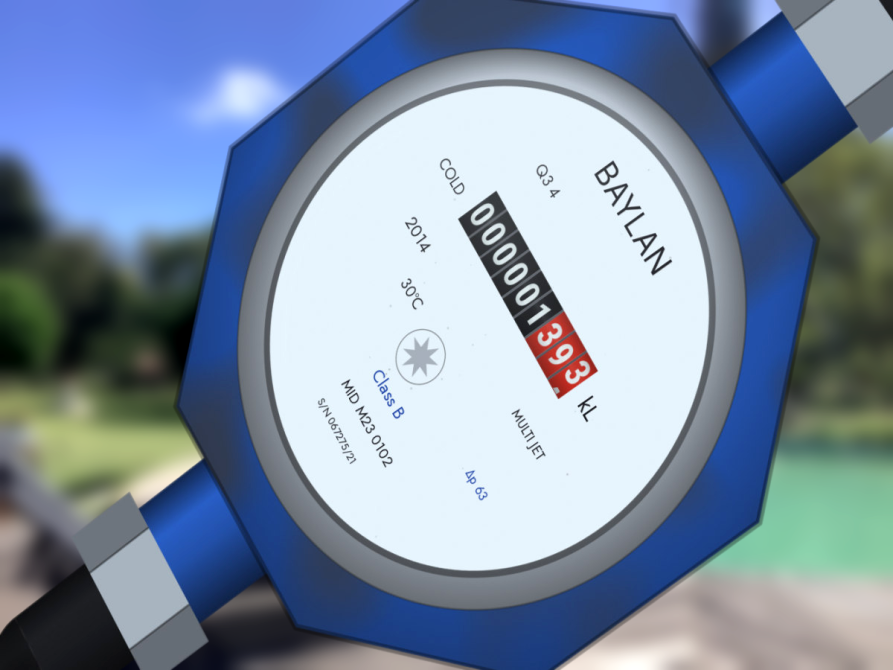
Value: 1.393 kL
